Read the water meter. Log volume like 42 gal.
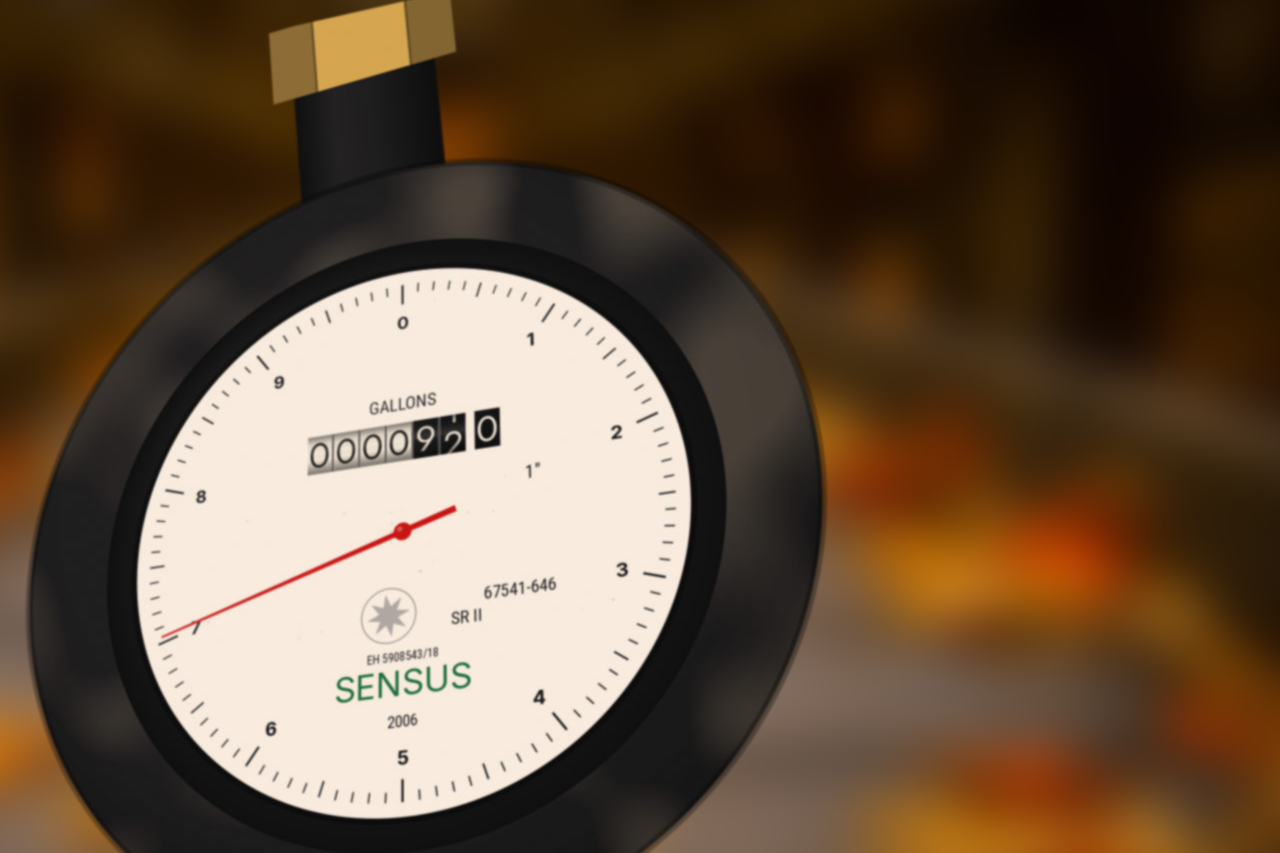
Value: 917.0 gal
